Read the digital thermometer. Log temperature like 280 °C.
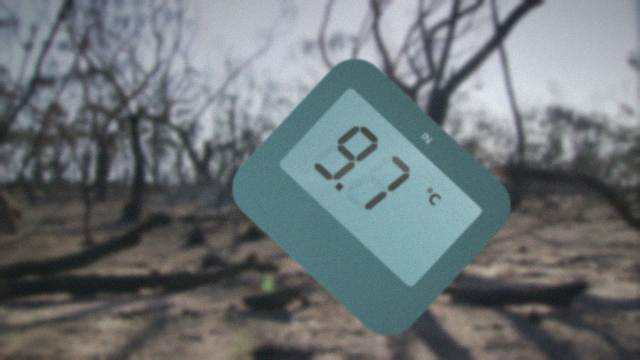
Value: 9.7 °C
